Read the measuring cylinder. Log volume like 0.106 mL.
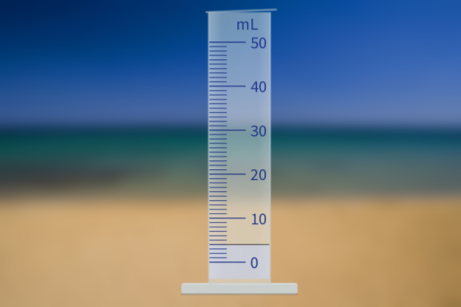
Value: 4 mL
